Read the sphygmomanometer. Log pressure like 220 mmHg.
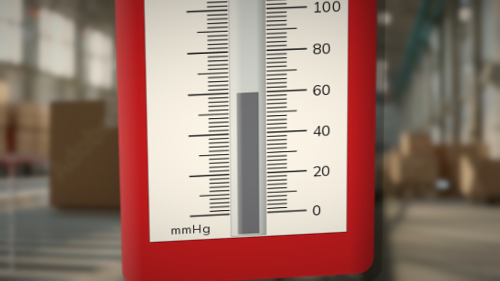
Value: 60 mmHg
